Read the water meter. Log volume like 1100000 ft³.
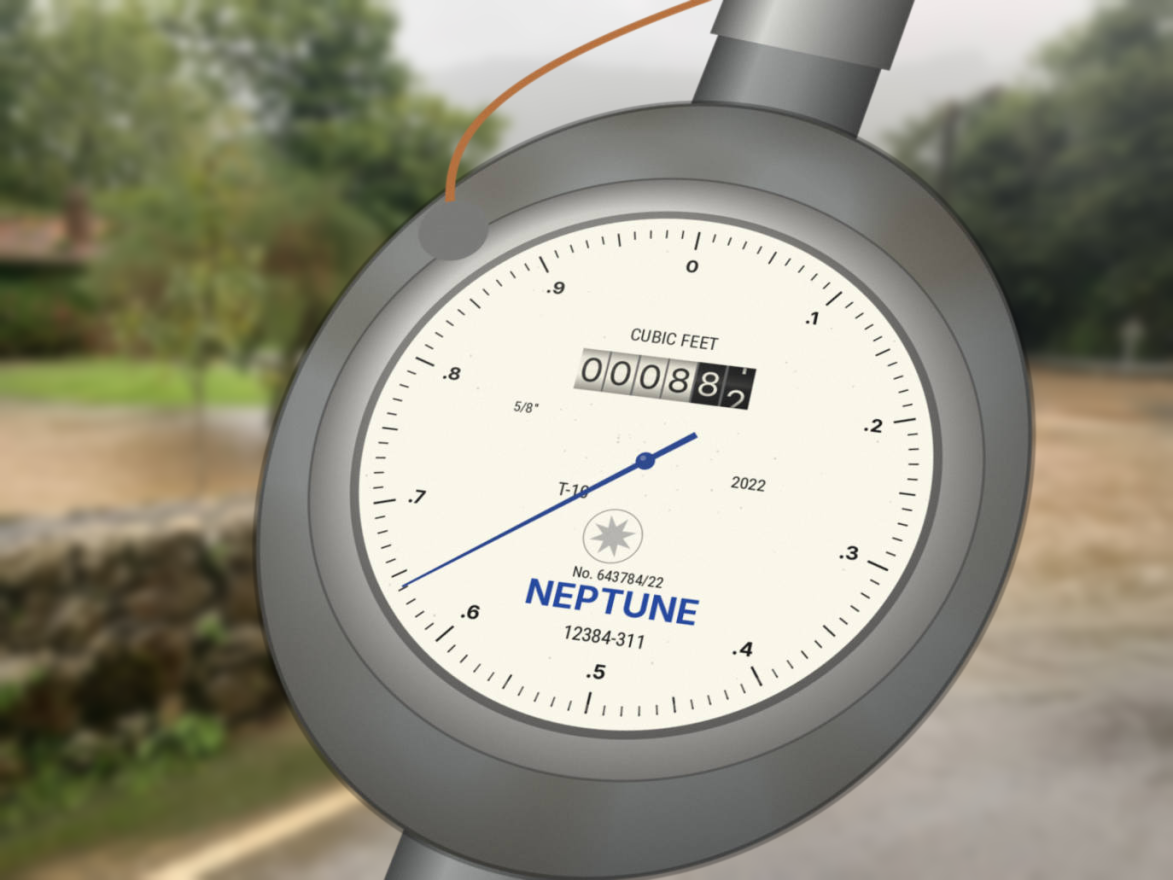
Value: 881.64 ft³
